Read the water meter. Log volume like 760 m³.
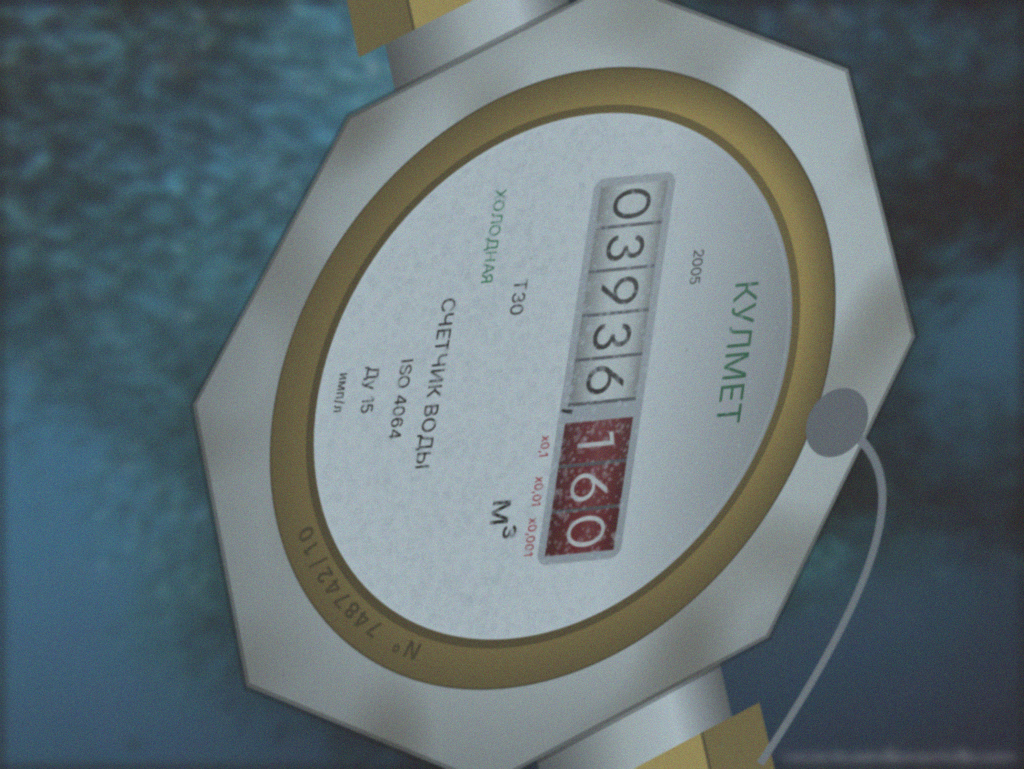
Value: 3936.160 m³
